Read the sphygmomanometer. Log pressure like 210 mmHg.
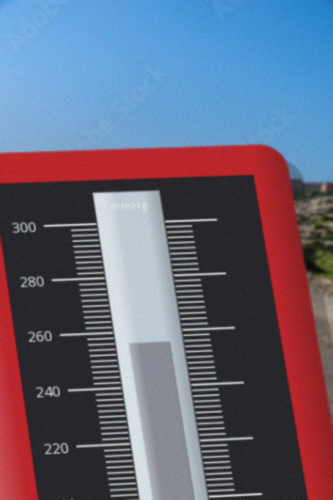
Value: 256 mmHg
